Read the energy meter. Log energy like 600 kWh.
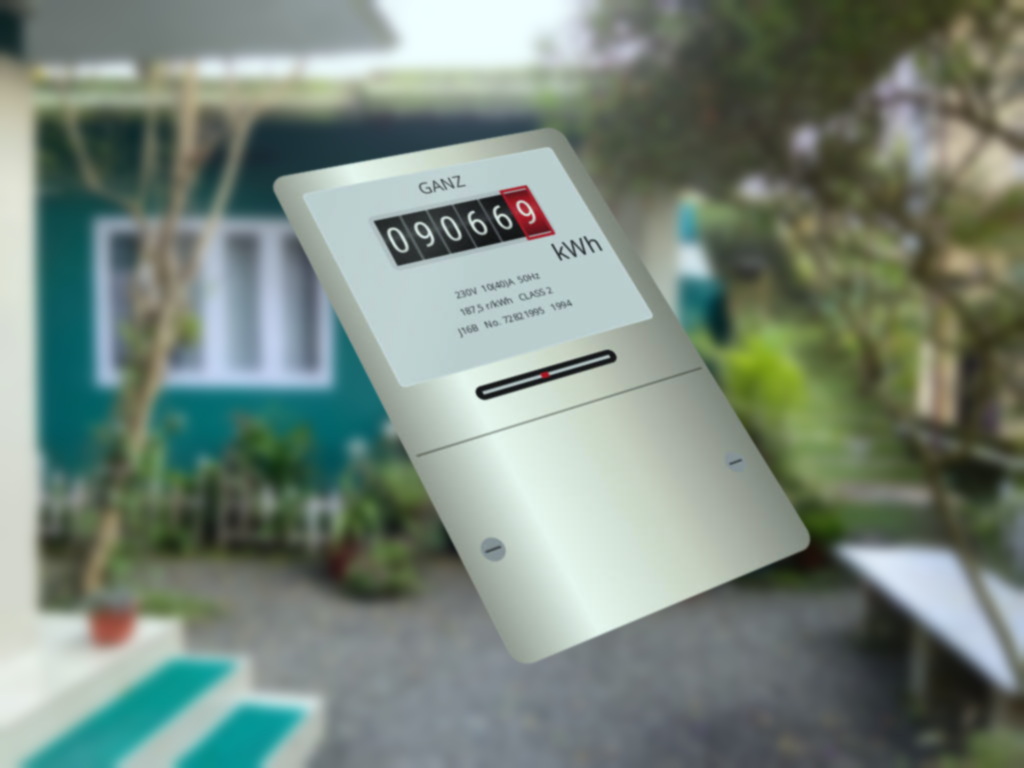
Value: 9066.9 kWh
